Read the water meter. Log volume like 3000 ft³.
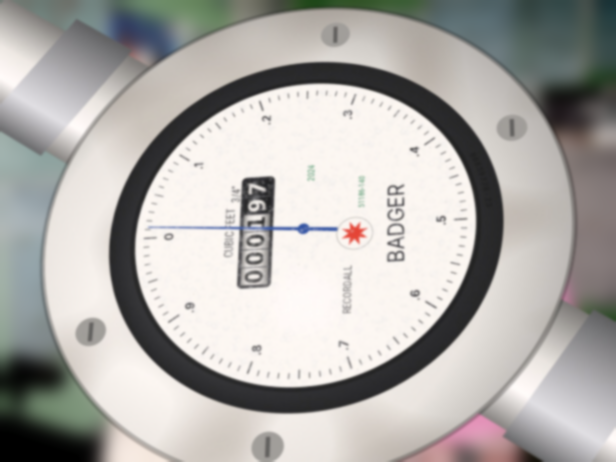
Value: 197.01 ft³
